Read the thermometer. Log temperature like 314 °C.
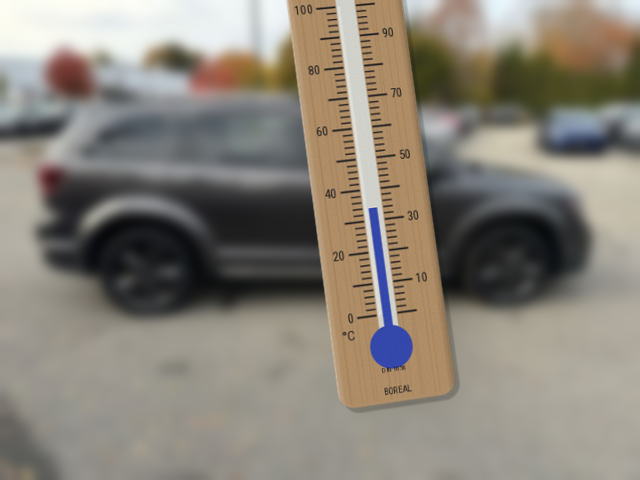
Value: 34 °C
